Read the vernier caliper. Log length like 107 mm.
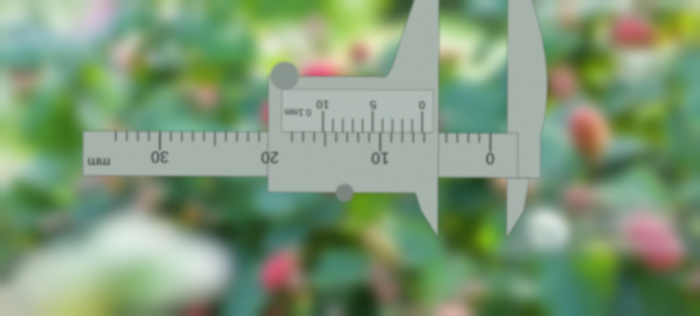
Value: 6.2 mm
